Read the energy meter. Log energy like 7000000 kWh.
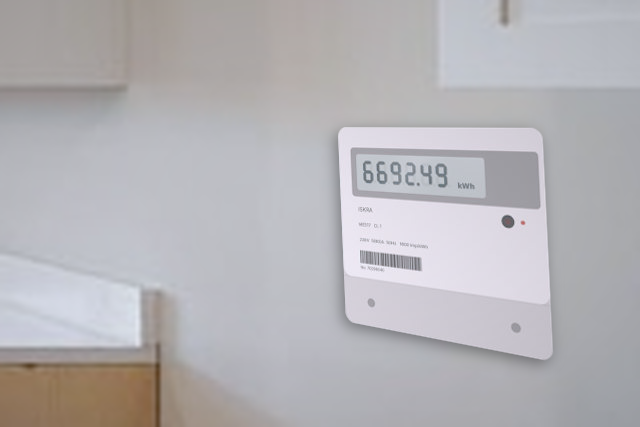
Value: 6692.49 kWh
